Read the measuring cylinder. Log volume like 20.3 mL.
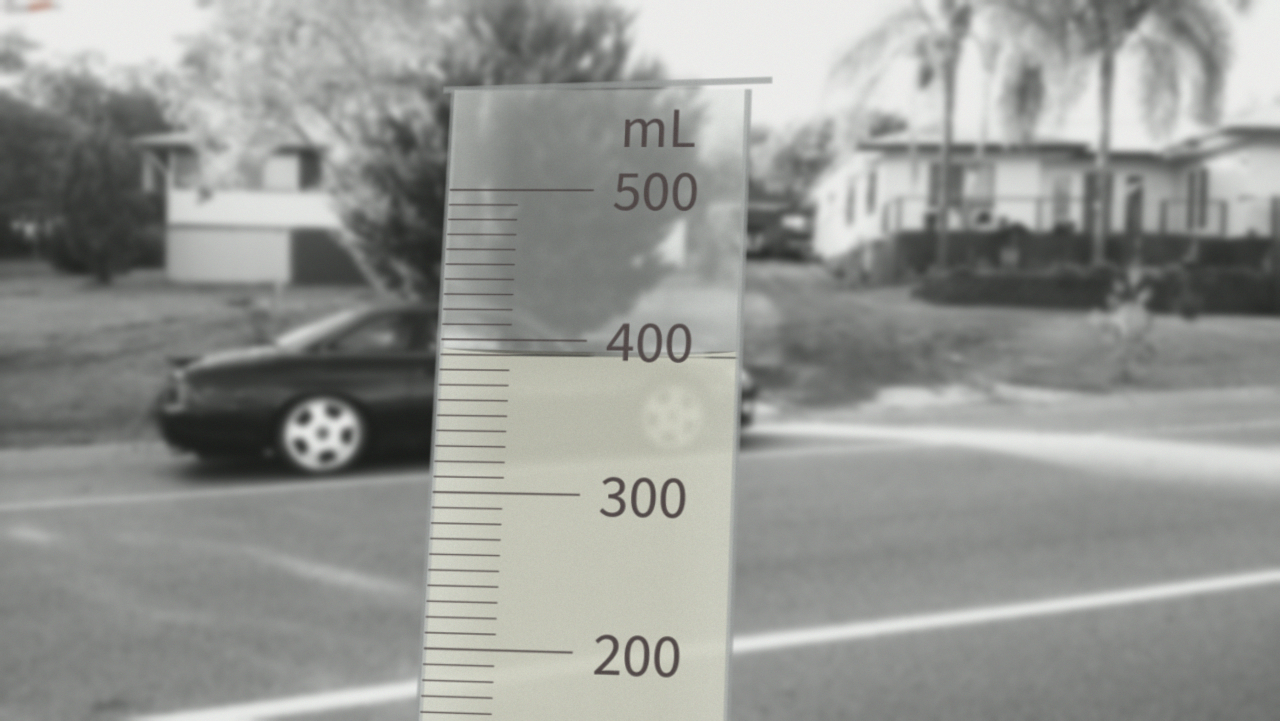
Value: 390 mL
